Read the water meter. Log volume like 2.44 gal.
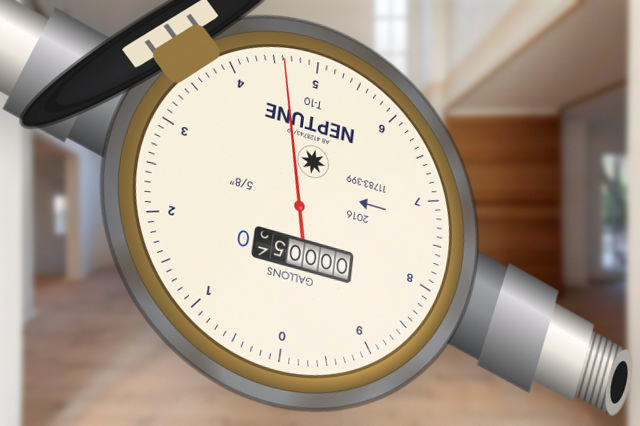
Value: 524.6 gal
